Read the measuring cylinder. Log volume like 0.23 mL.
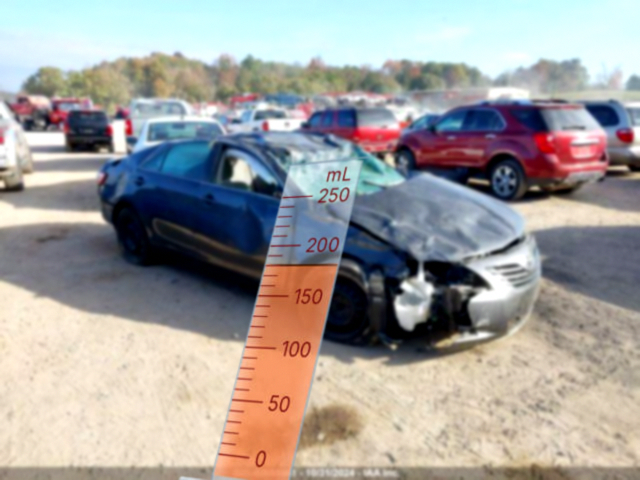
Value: 180 mL
